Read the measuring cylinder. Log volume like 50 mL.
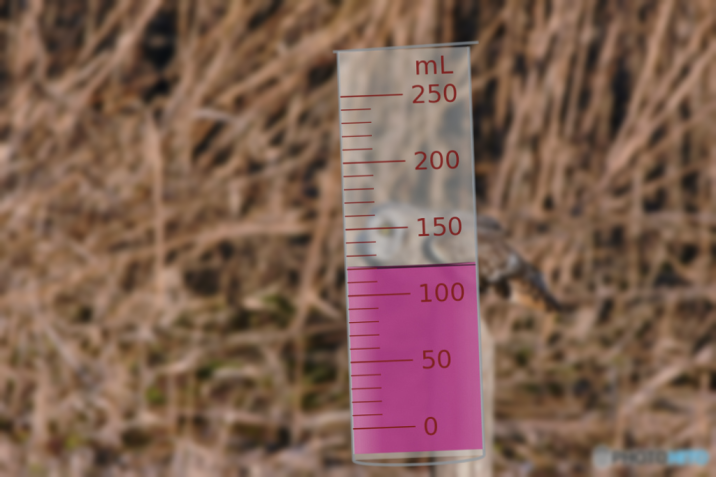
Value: 120 mL
